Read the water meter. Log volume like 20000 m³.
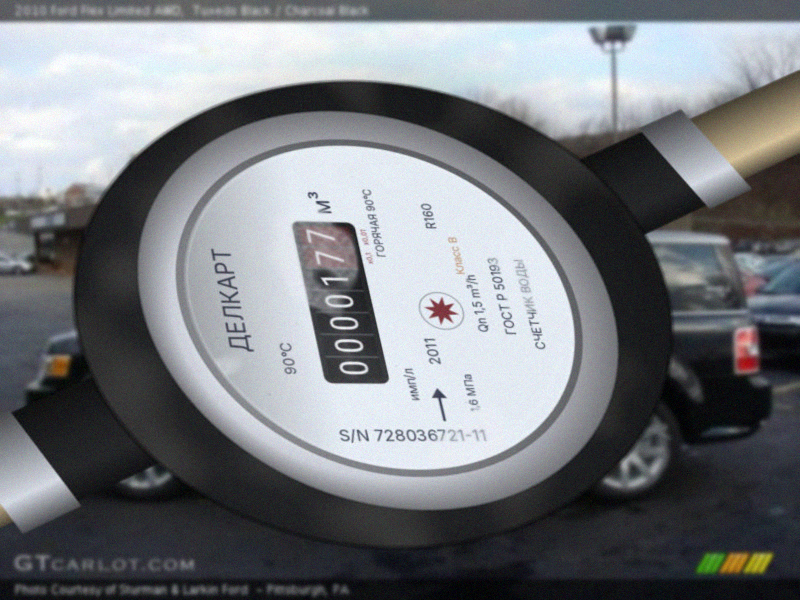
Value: 1.77 m³
